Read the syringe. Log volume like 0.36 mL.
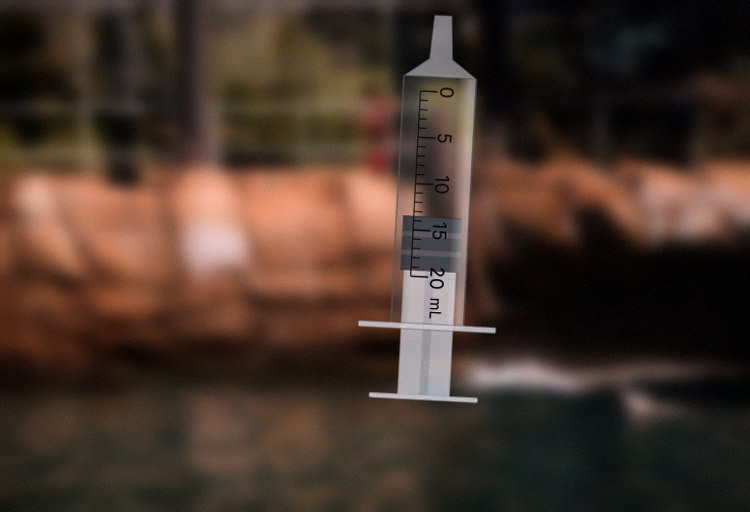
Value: 13.5 mL
